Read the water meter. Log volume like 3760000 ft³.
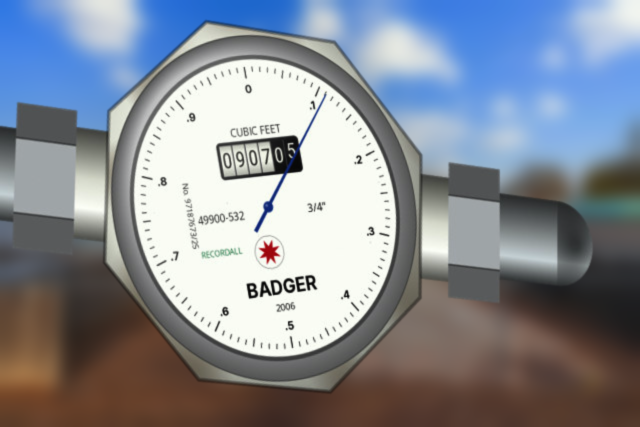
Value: 90705.11 ft³
